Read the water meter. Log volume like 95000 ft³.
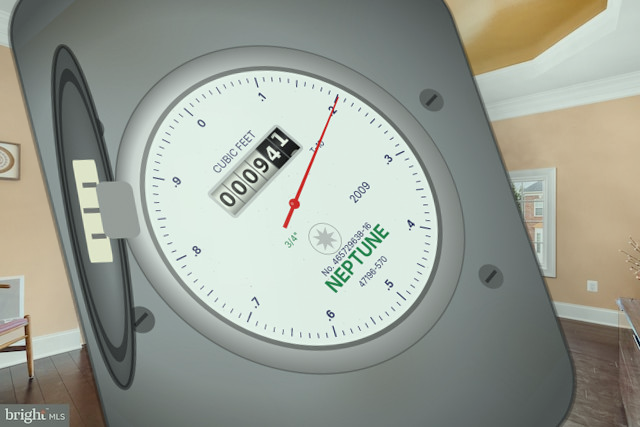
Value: 941.20 ft³
